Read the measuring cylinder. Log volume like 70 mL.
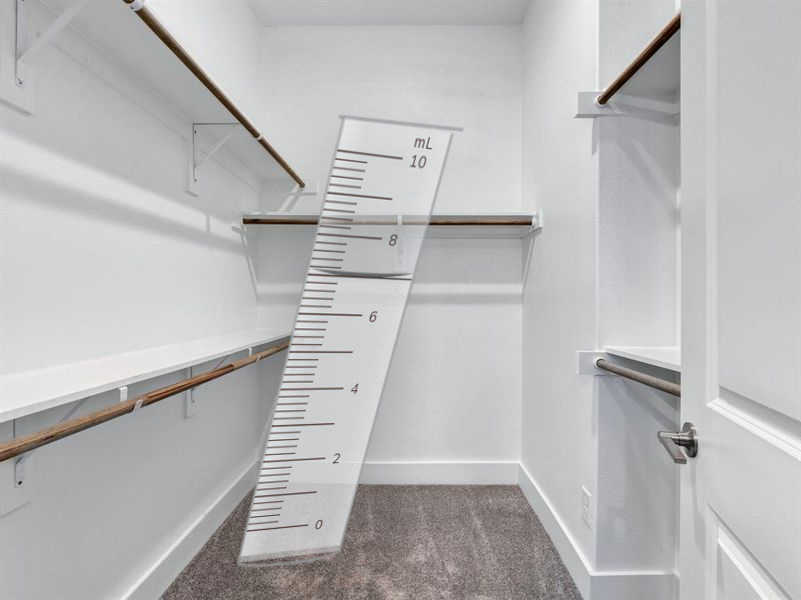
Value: 7 mL
